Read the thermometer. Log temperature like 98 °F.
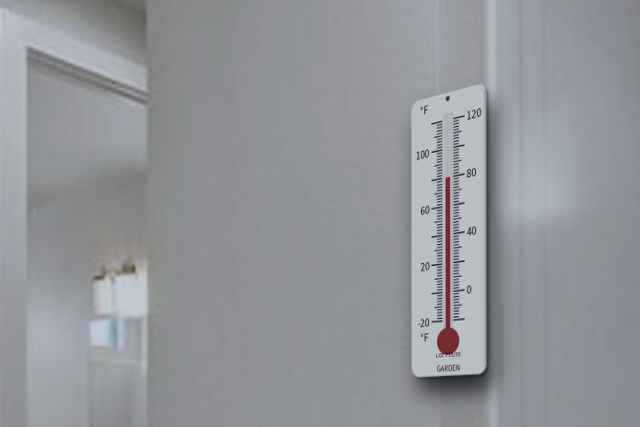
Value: 80 °F
